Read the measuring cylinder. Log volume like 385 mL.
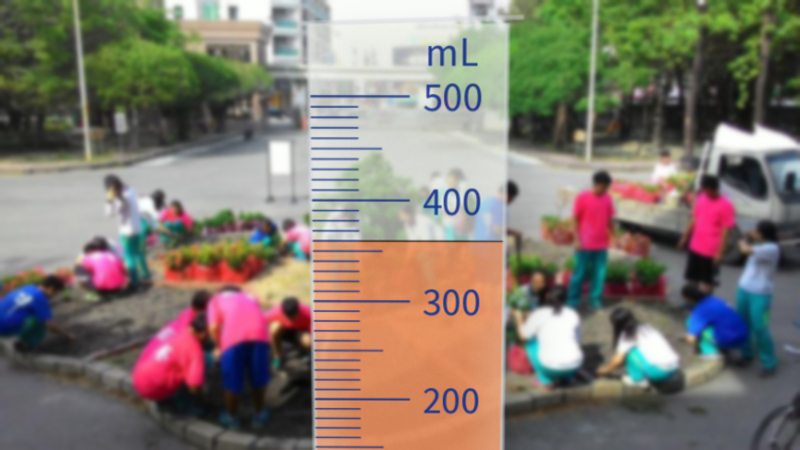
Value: 360 mL
